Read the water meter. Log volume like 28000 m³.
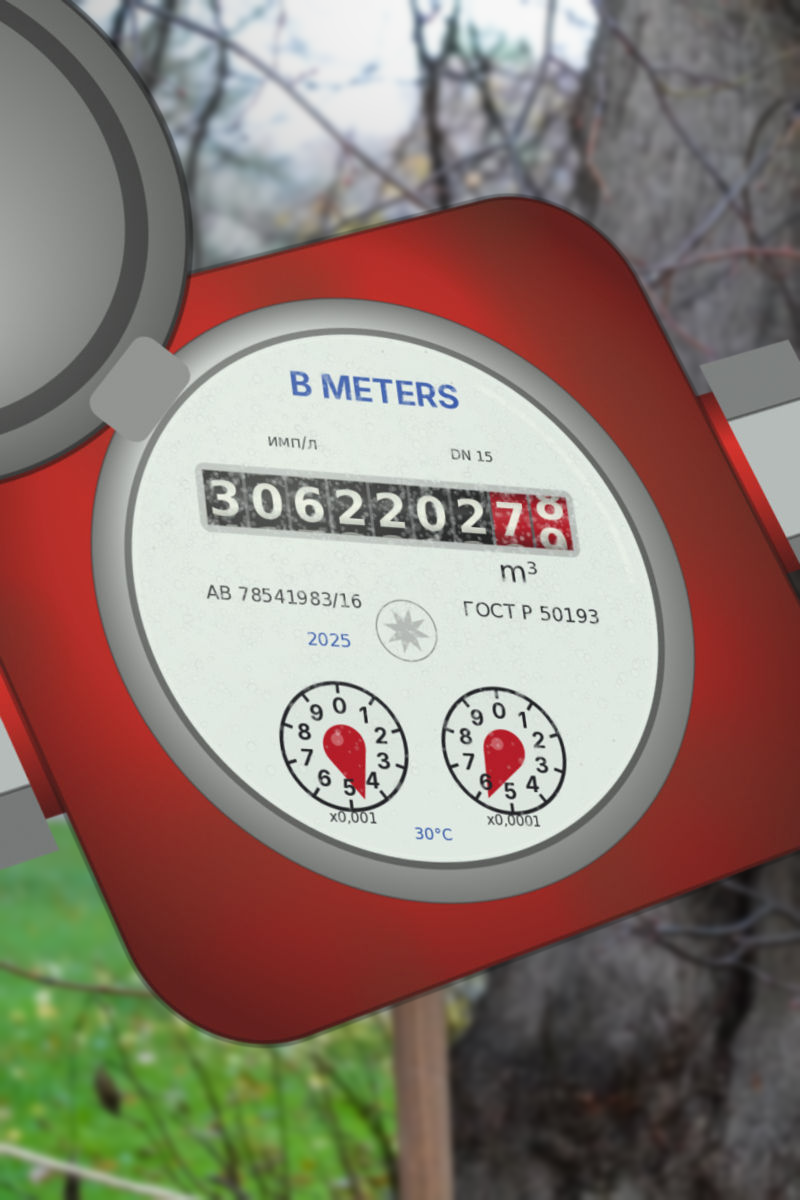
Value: 3062202.7845 m³
